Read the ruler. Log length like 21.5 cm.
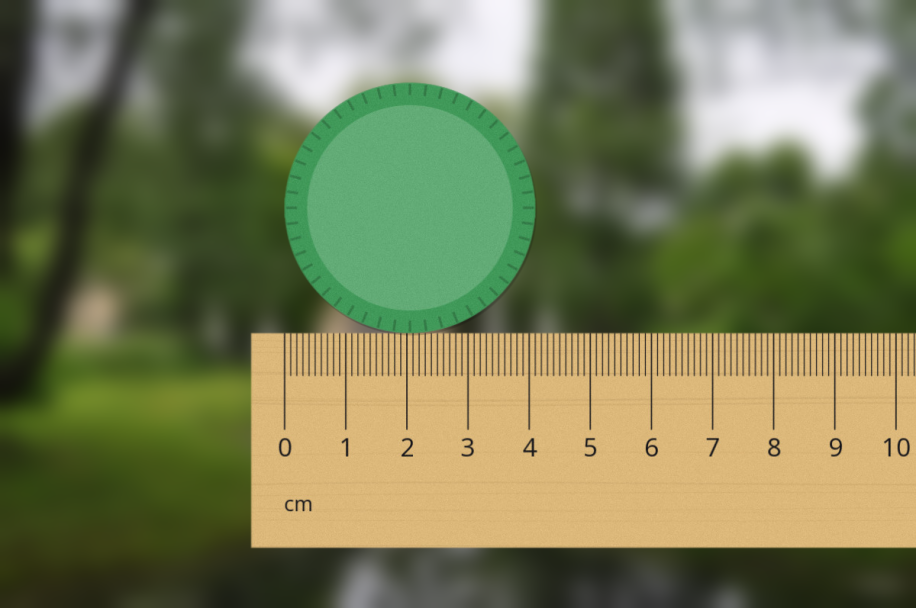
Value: 4.1 cm
